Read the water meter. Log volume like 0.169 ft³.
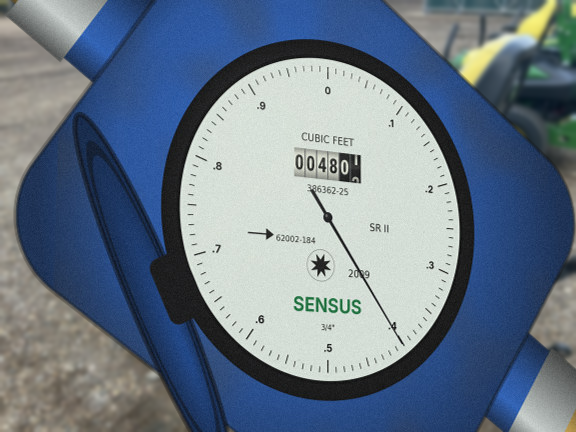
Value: 4801.40 ft³
